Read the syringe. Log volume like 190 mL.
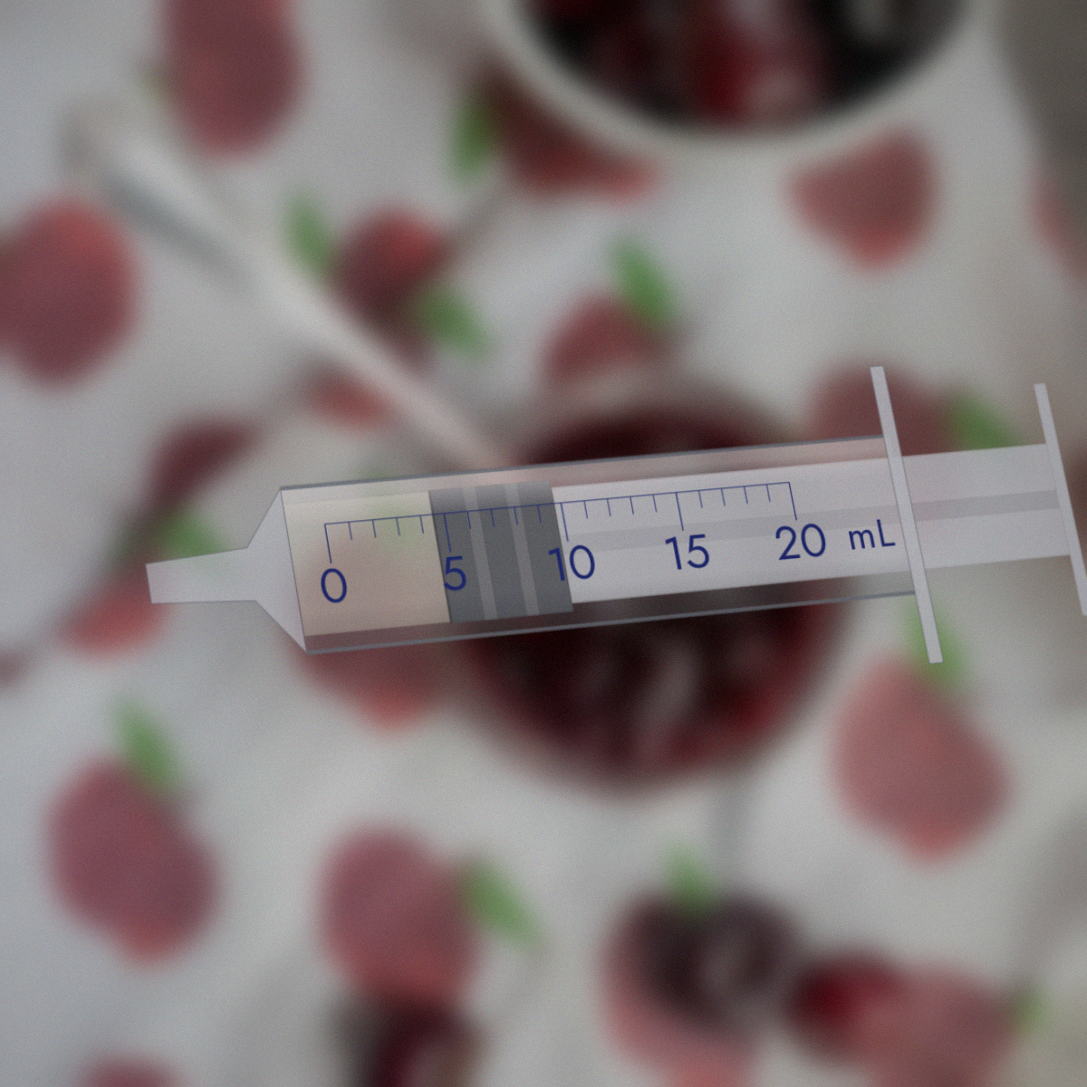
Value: 4.5 mL
